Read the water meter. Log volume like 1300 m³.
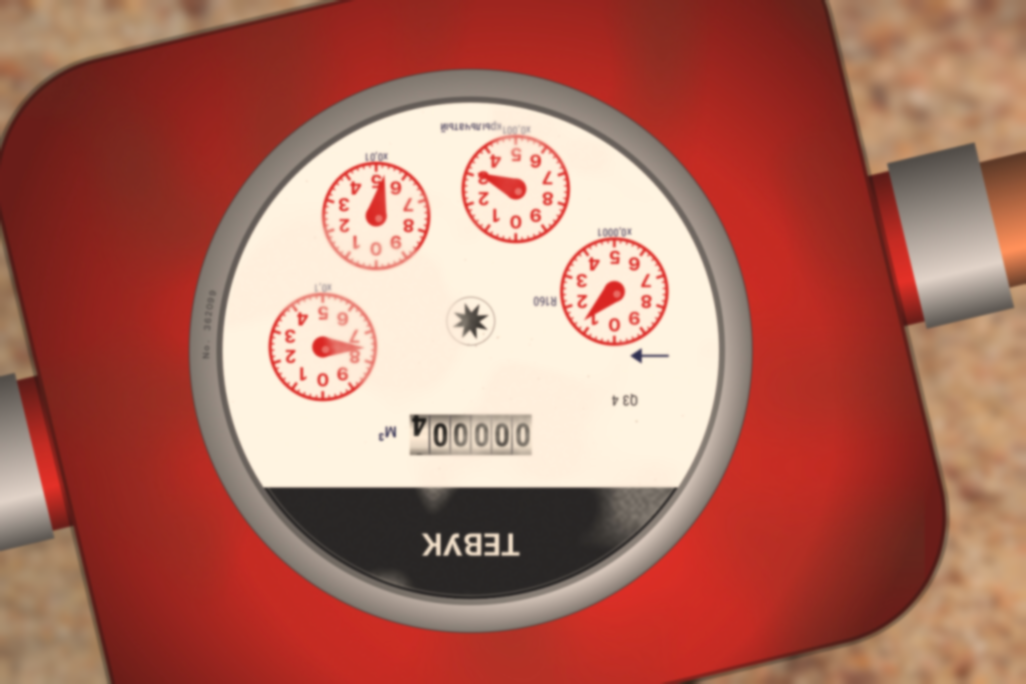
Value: 3.7531 m³
